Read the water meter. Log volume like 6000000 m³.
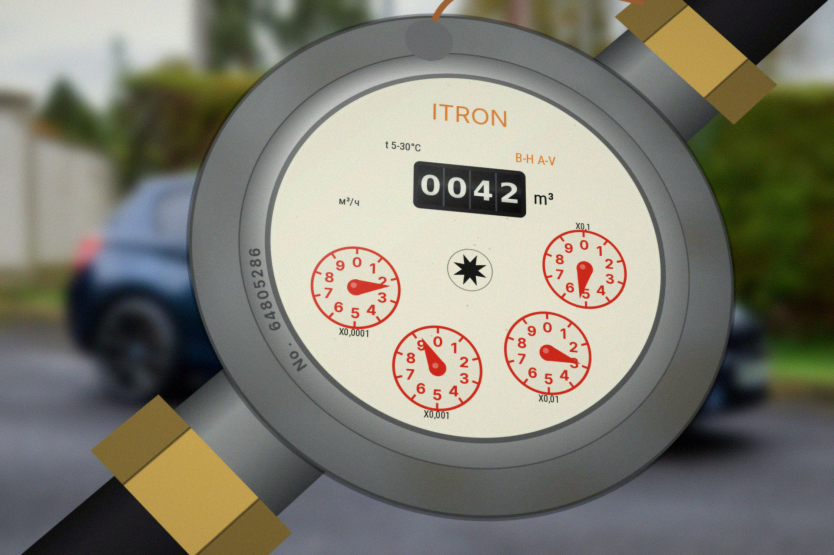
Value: 42.5292 m³
